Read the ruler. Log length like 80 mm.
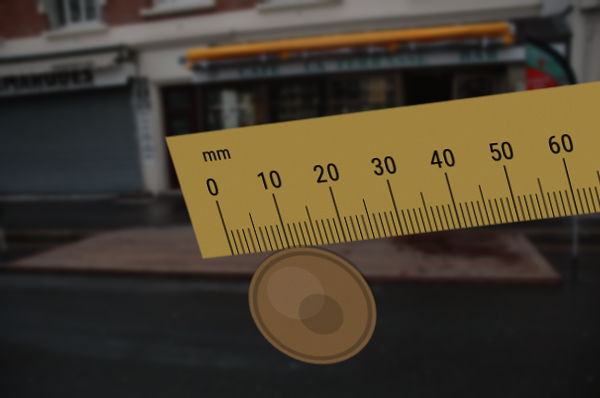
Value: 22 mm
